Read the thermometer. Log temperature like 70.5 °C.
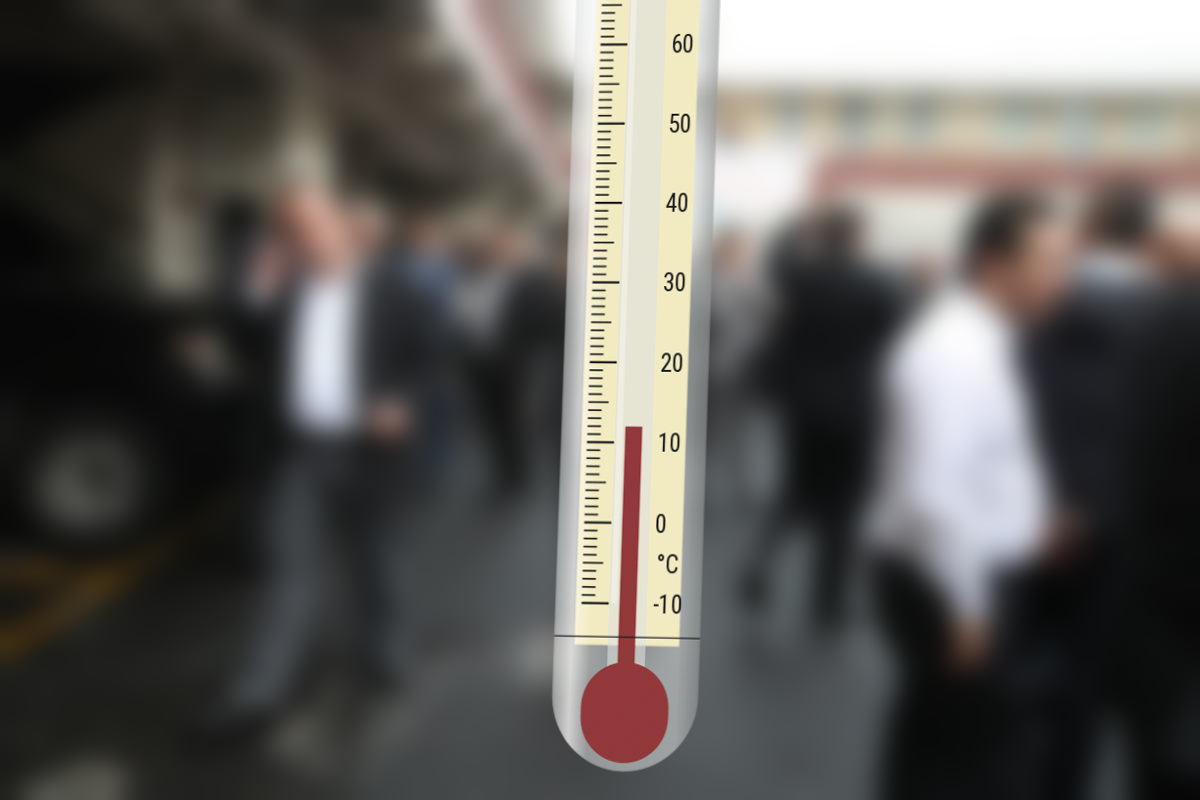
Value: 12 °C
